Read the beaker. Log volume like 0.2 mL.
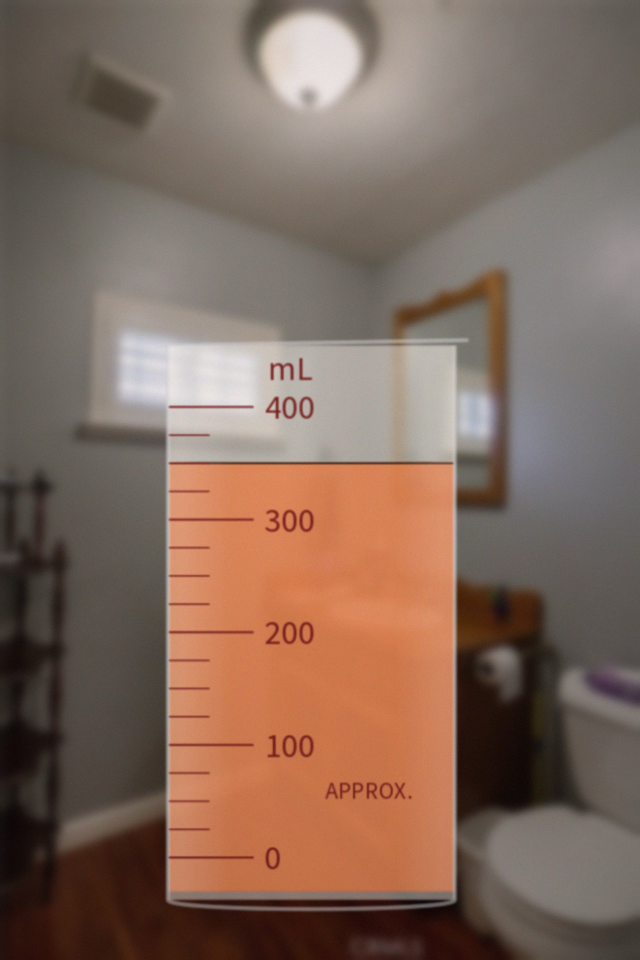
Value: 350 mL
